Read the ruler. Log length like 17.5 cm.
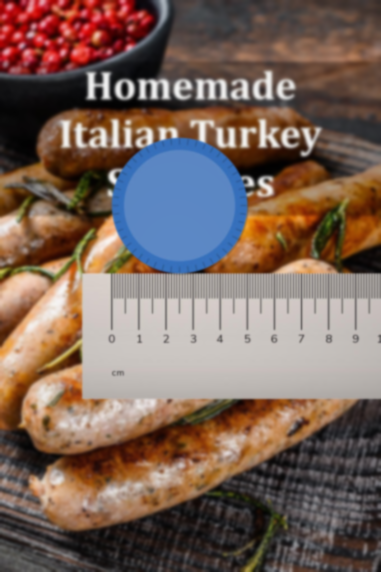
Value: 5 cm
